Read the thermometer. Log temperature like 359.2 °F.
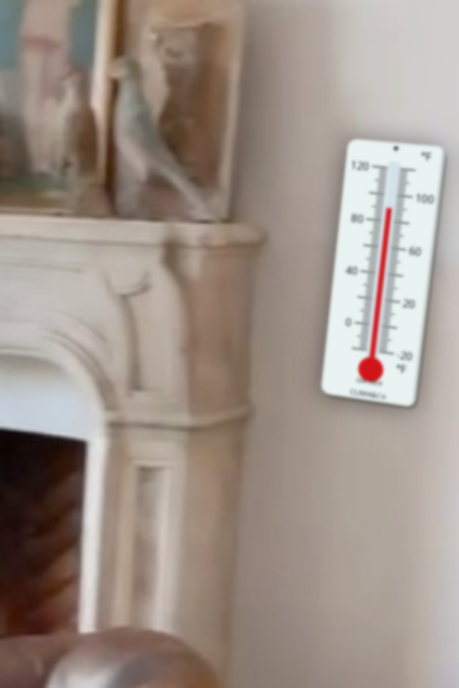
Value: 90 °F
